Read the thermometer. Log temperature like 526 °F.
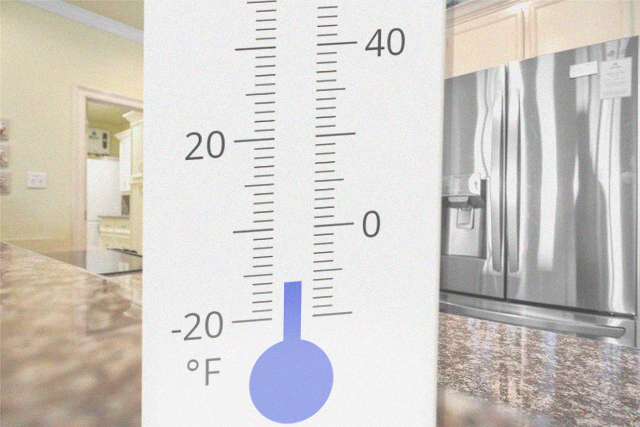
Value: -12 °F
